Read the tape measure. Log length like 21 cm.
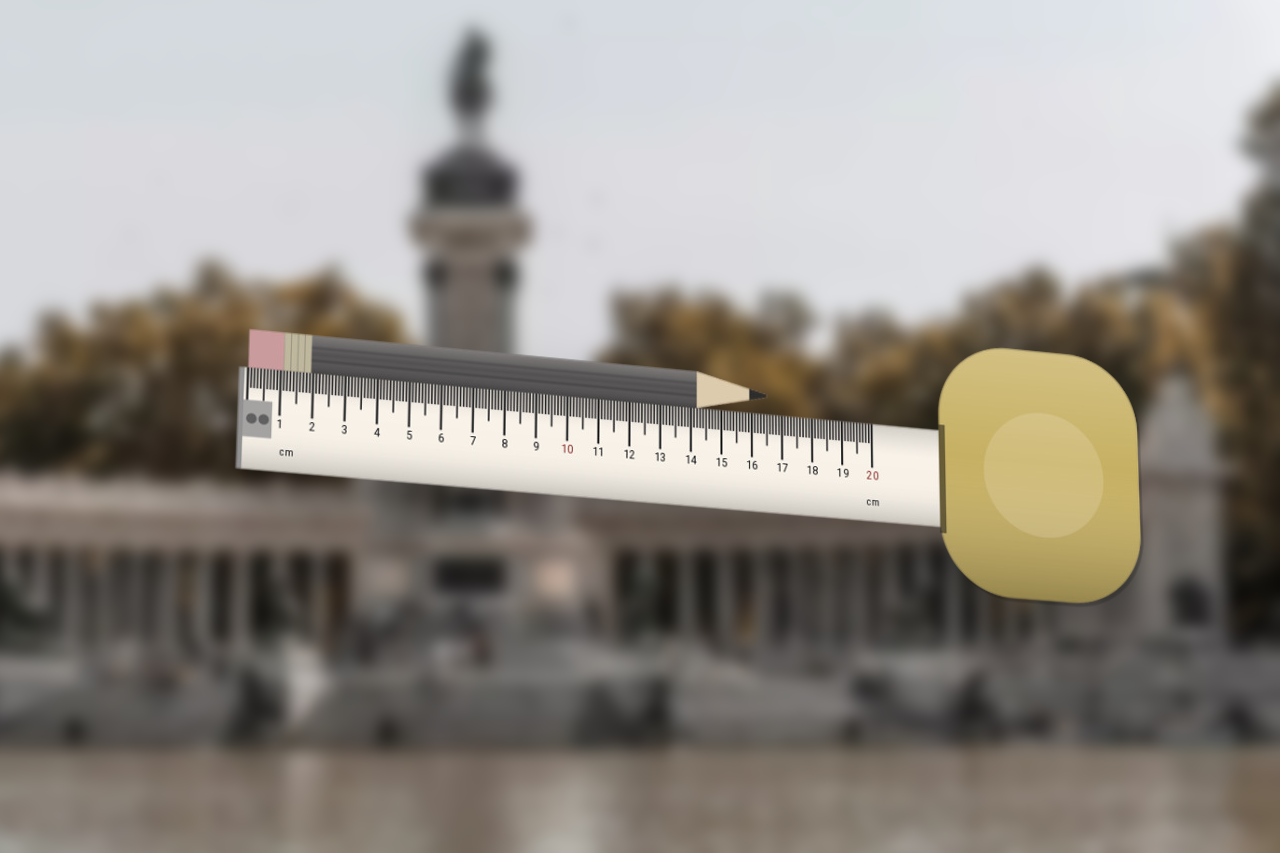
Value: 16.5 cm
